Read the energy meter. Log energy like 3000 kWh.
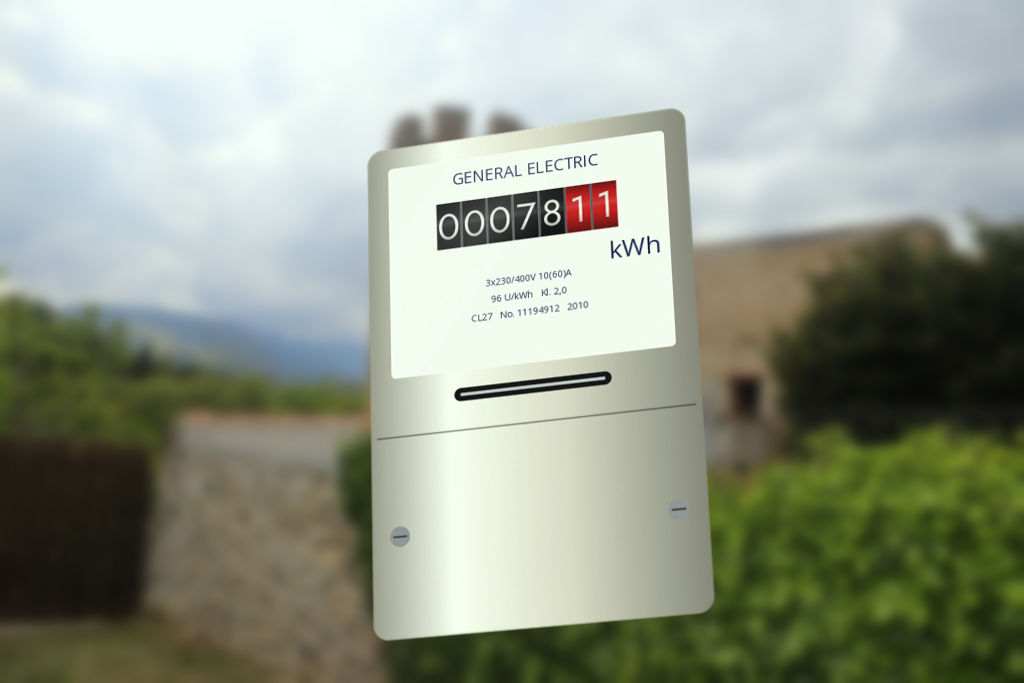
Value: 78.11 kWh
